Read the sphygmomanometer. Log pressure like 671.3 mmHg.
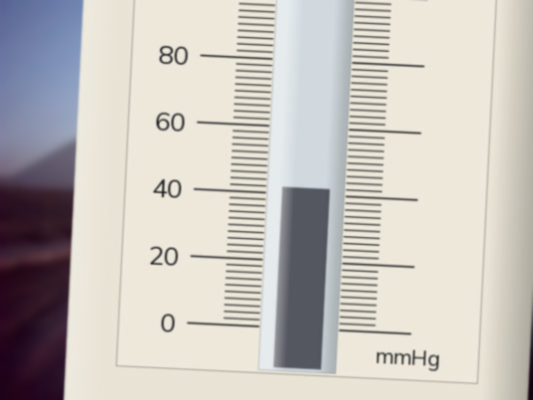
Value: 42 mmHg
